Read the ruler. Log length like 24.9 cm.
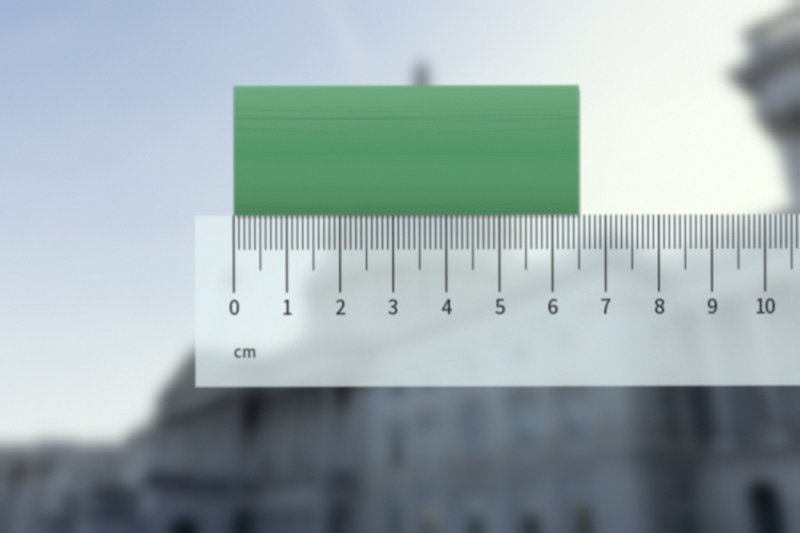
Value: 6.5 cm
